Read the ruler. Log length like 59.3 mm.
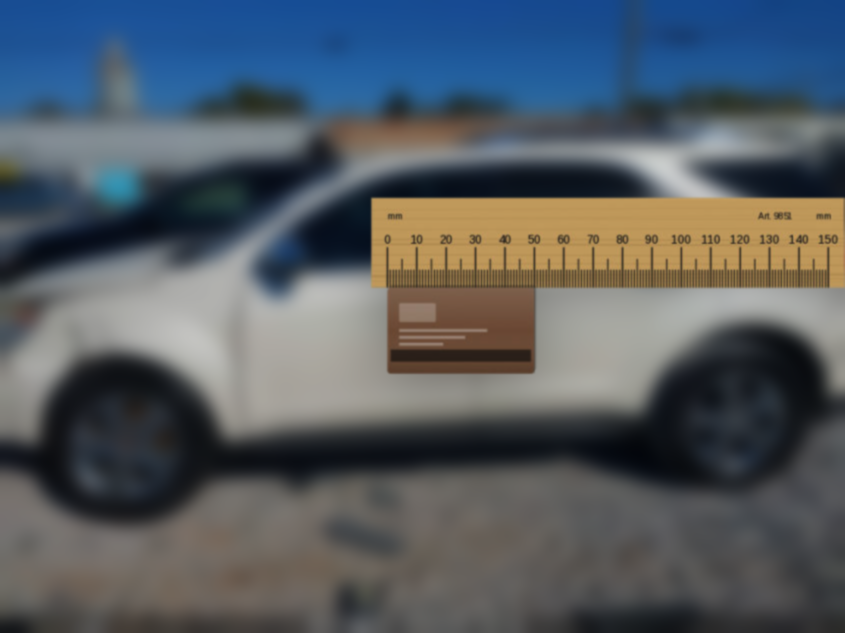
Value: 50 mm
